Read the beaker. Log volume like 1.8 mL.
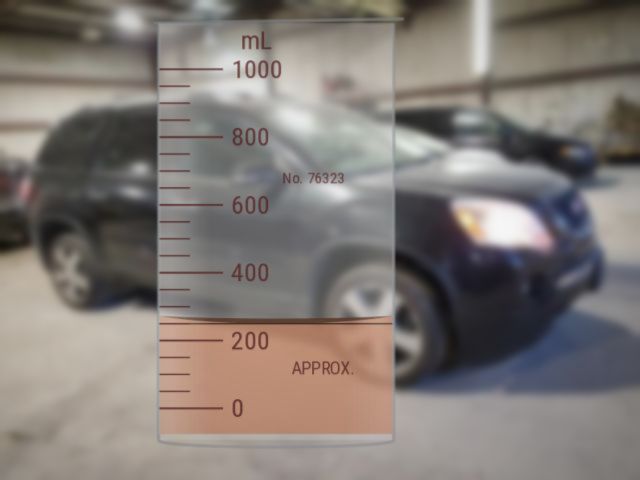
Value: 250 mL
